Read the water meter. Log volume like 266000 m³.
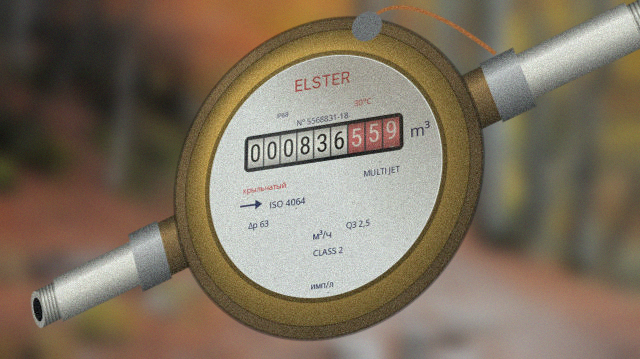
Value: 836.559 m³
